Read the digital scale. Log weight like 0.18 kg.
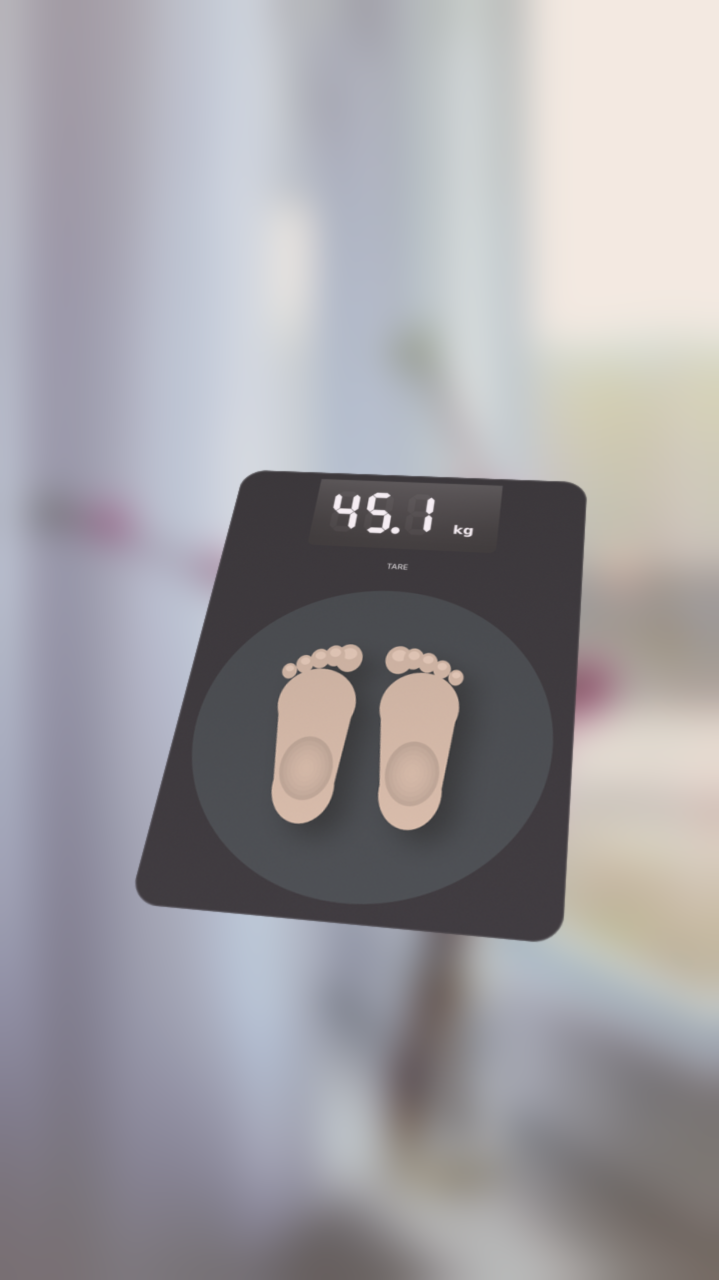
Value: 45.1 kg
